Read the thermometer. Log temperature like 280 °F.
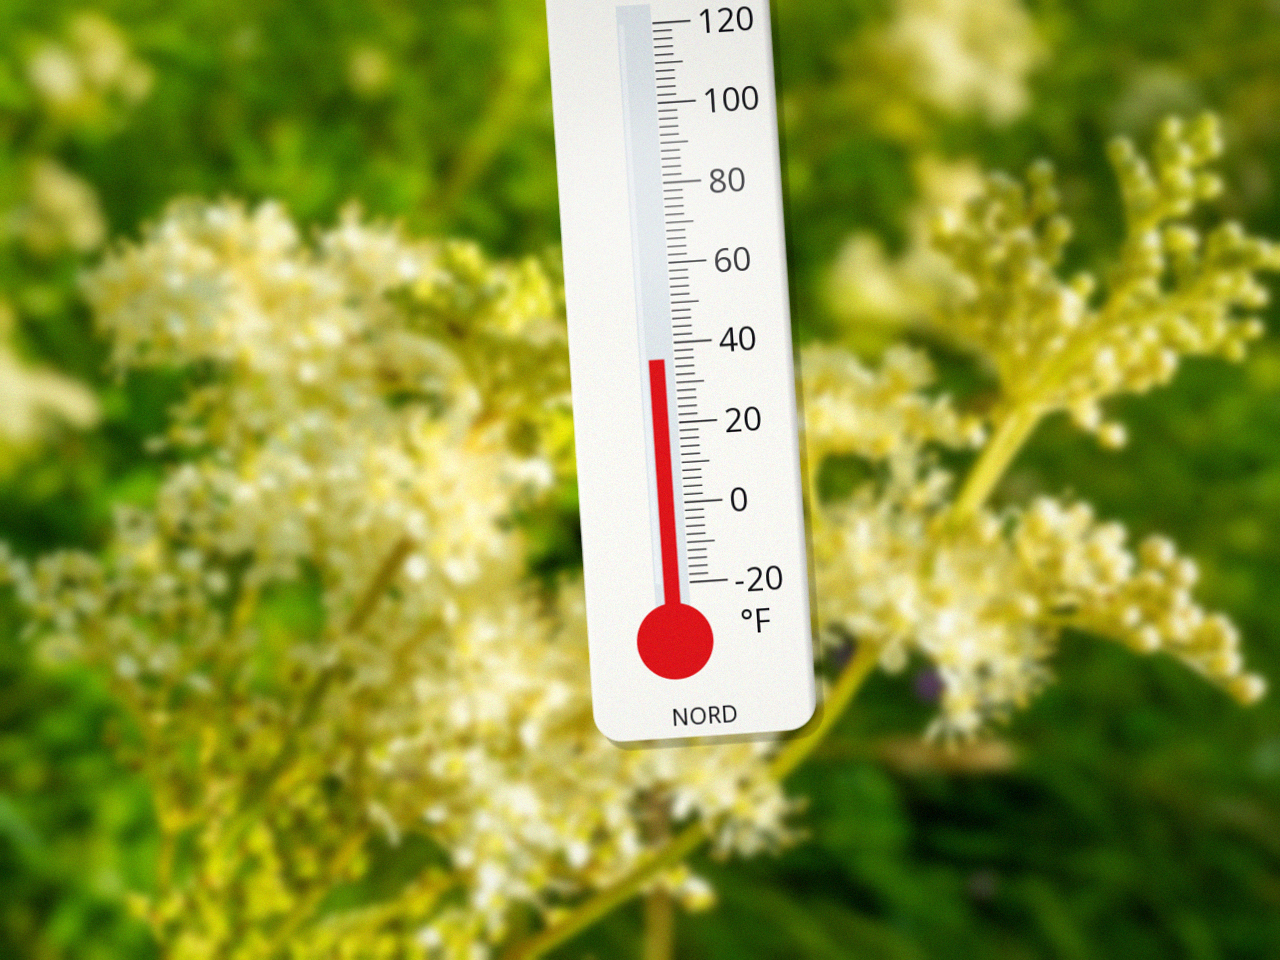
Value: 36 °F
